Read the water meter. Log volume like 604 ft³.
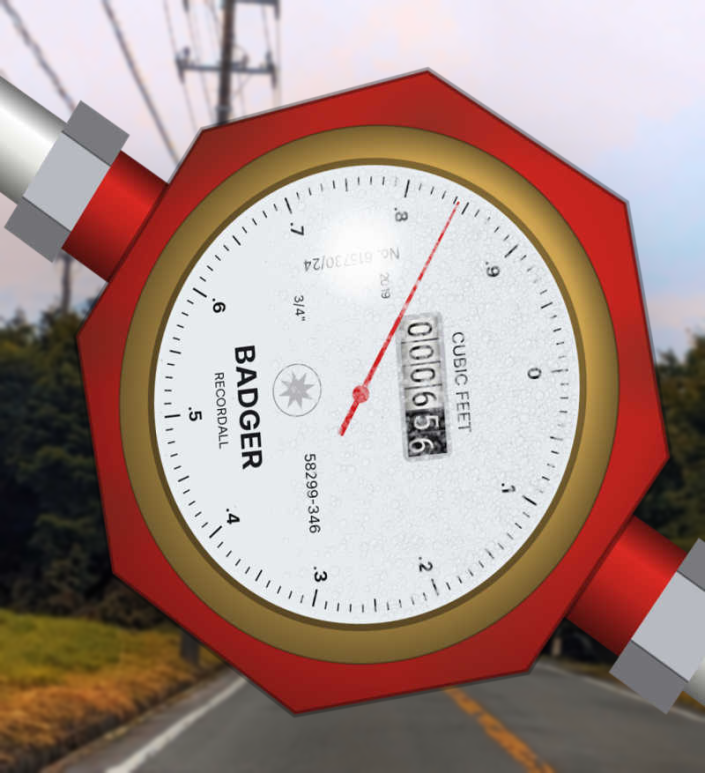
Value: 655.84 ft³
